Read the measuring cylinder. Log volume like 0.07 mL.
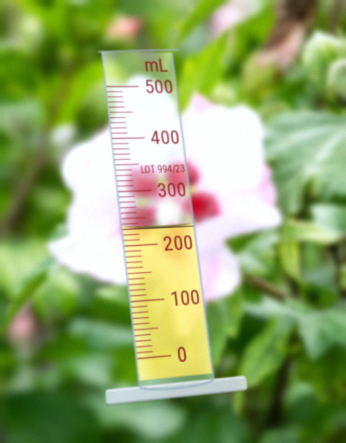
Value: 230 mL
